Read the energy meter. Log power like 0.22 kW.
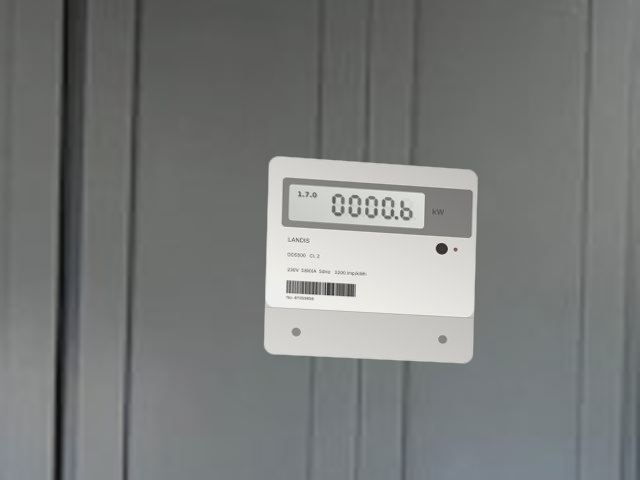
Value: 0.6 kW
